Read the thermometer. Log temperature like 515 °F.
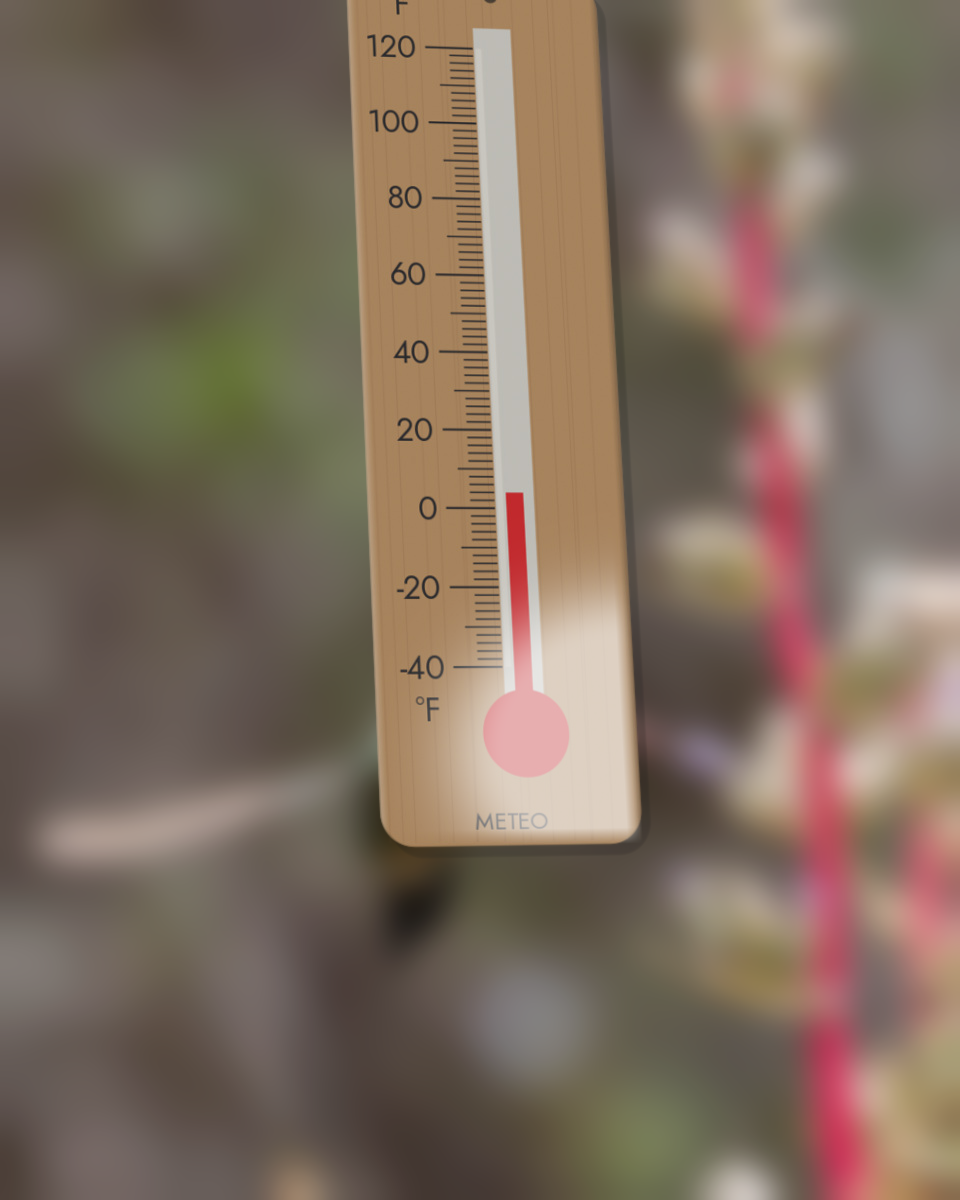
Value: 4 °F
